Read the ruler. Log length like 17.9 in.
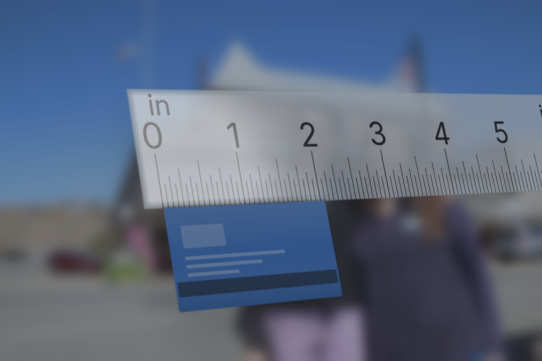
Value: 2.0625 in
